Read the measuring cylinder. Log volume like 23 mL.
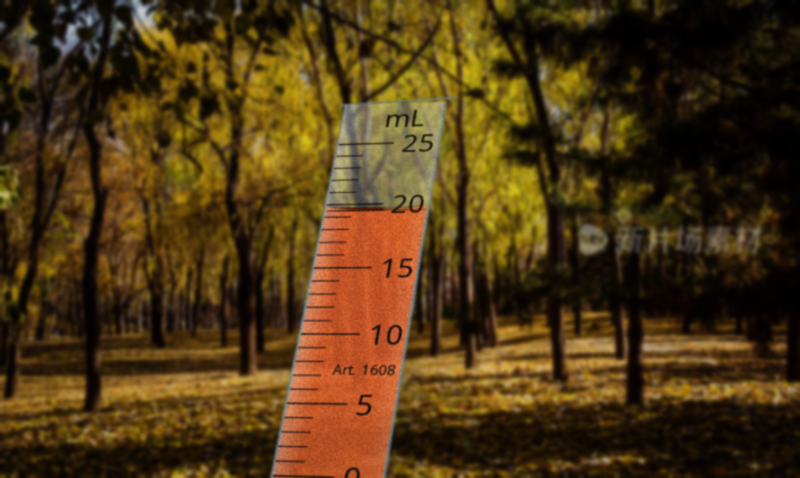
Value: 19.5 mL
